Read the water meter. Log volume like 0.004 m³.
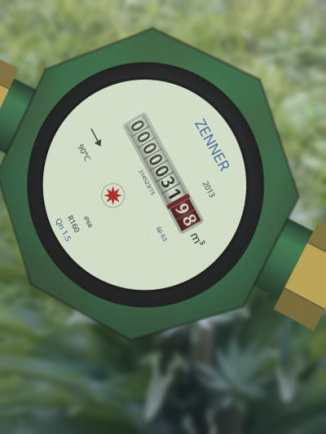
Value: 31.98 m³
